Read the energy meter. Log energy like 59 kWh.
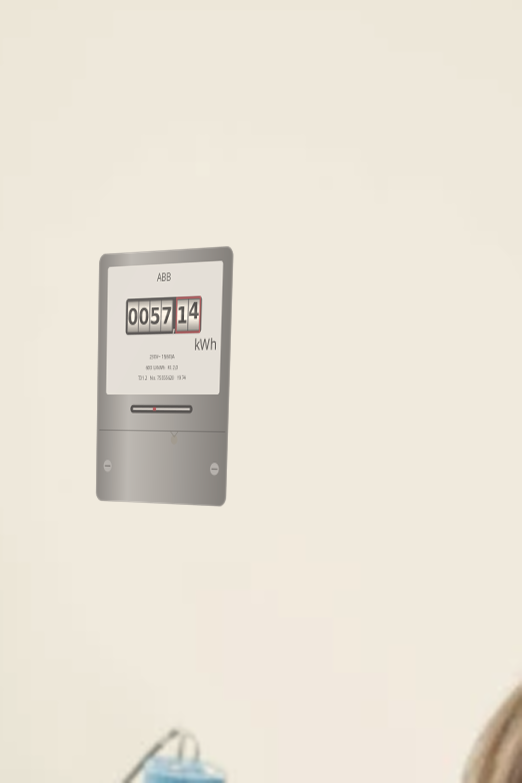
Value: 57.14 kWh
